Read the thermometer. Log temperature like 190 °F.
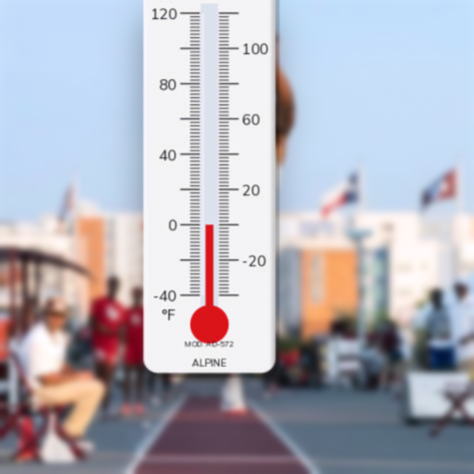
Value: 0 °F
